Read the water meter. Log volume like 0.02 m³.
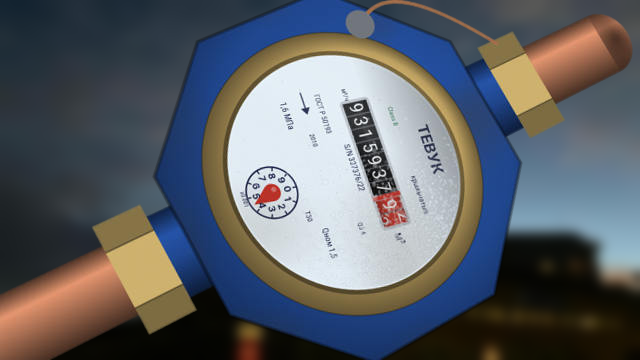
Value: 9315937.924 m³
